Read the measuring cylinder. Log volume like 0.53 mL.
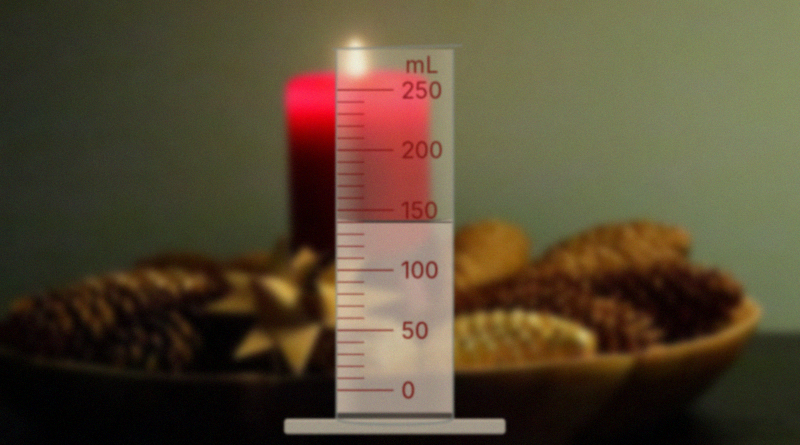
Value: 140 mL
